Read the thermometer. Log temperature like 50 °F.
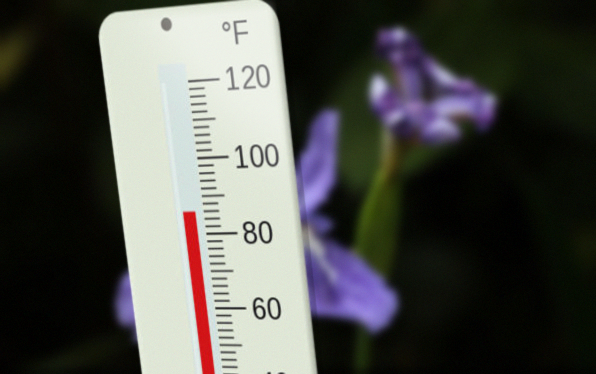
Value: 86 °F
